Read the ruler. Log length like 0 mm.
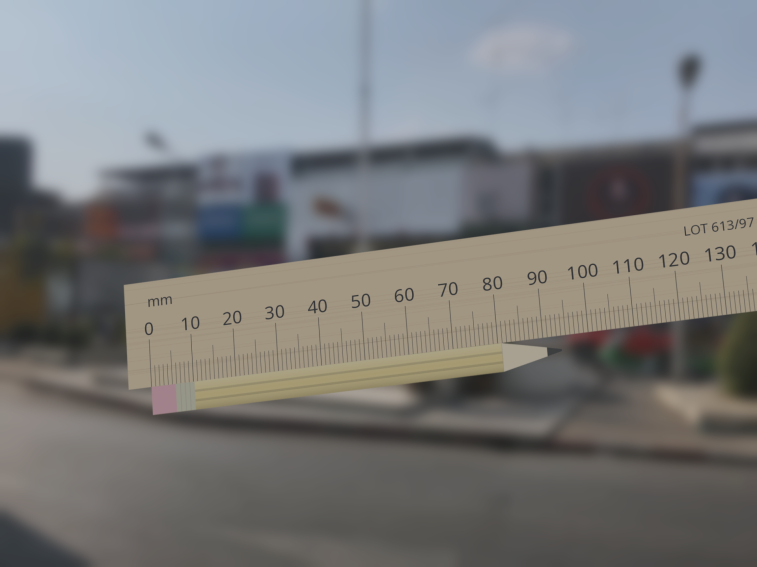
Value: 94 mm
